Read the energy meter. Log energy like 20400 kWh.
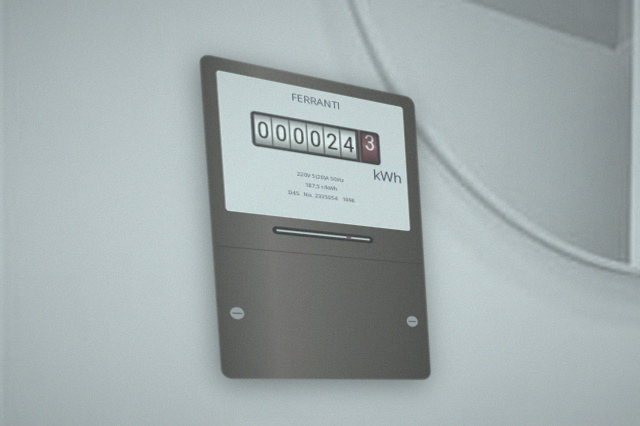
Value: 24.3 kWh
